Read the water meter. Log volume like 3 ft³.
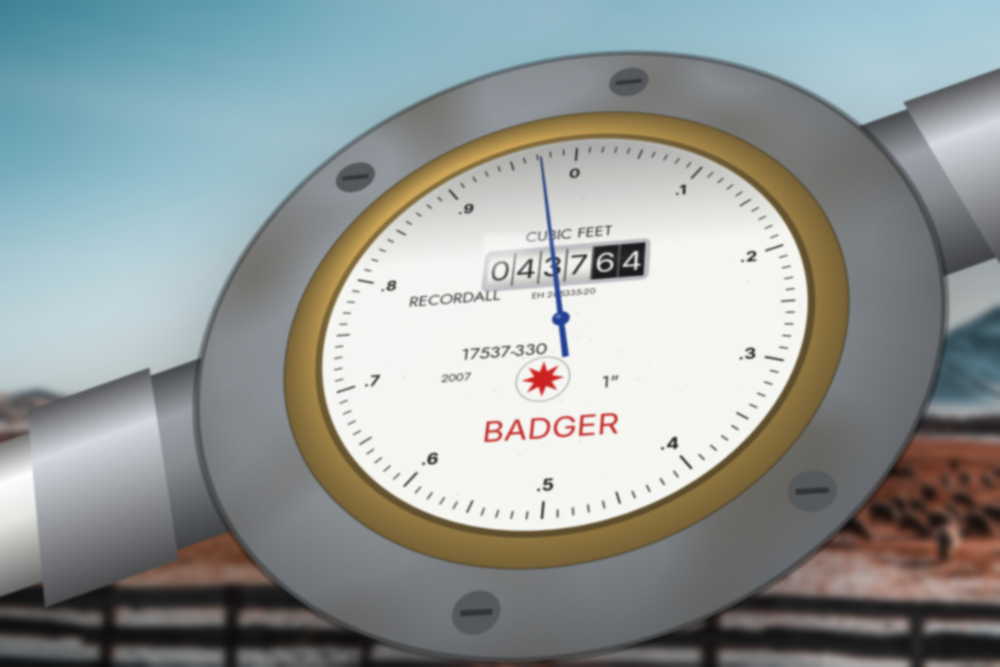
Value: 43763.97 ft³
